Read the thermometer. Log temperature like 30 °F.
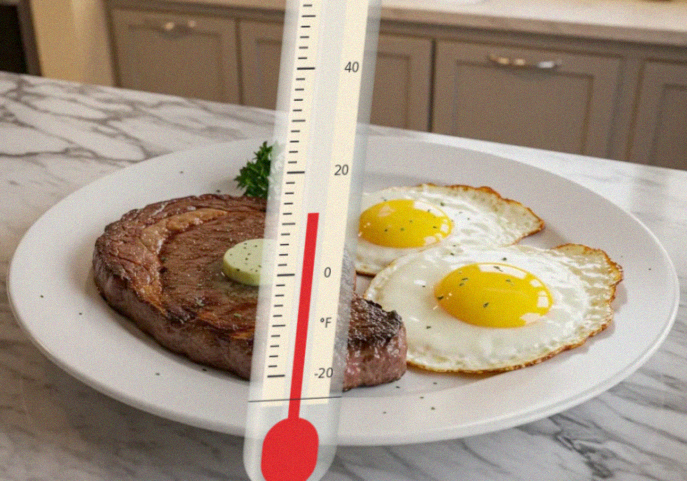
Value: 12 °F
